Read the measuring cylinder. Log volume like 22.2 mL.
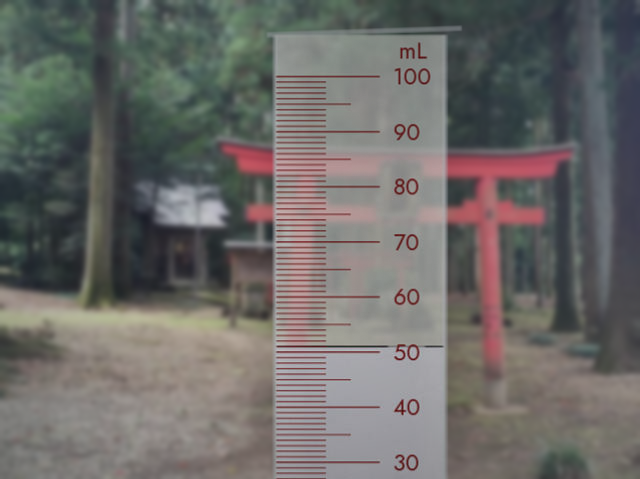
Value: 51 mL
